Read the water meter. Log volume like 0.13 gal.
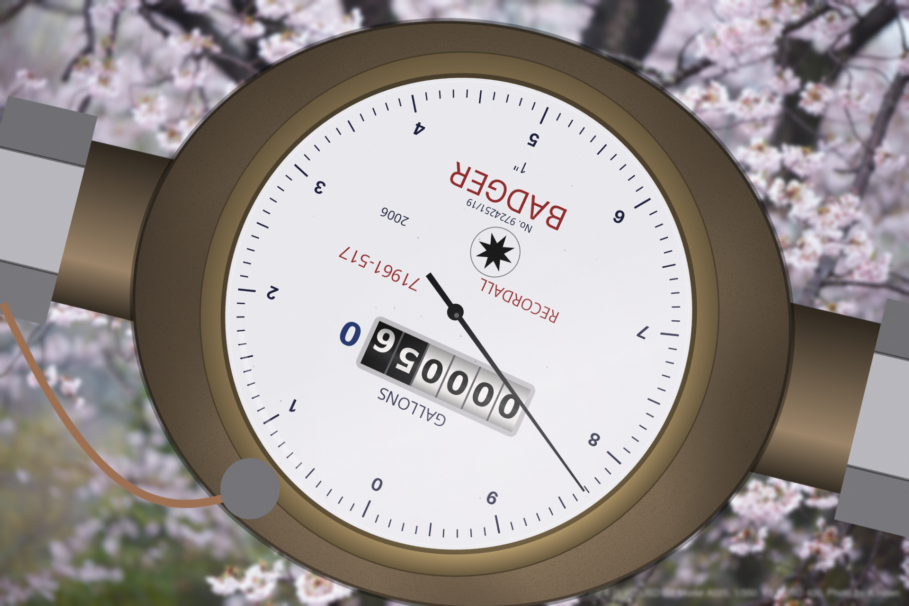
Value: 558.3 gal
